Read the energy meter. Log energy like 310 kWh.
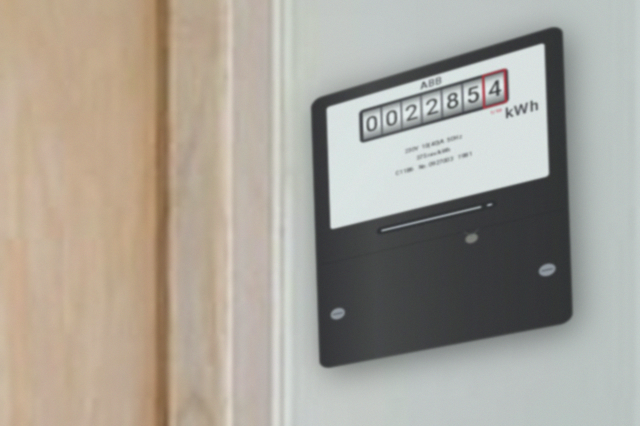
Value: 2285.4 kWh
